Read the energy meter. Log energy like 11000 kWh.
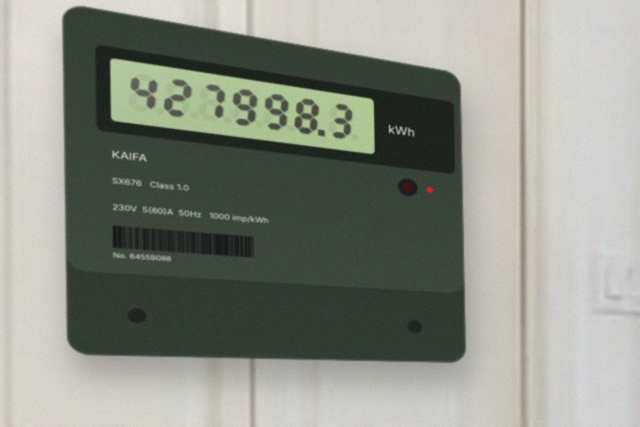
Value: 427998.3 kWh
